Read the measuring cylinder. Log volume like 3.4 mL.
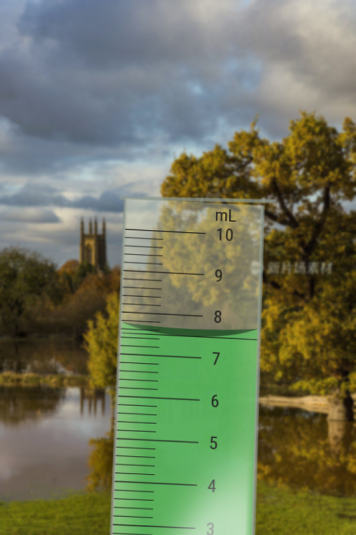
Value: 7.5 mL
